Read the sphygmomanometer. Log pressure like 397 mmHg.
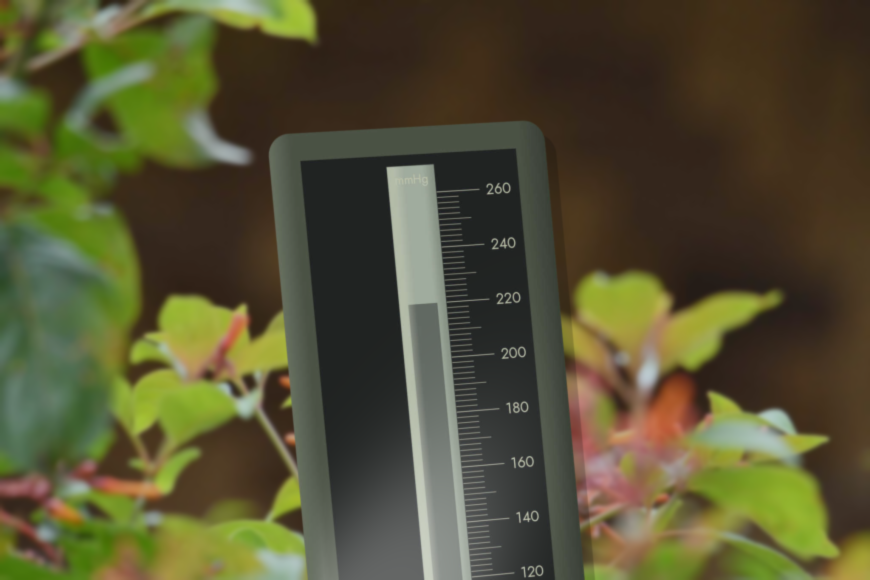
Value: 220 mmHg
